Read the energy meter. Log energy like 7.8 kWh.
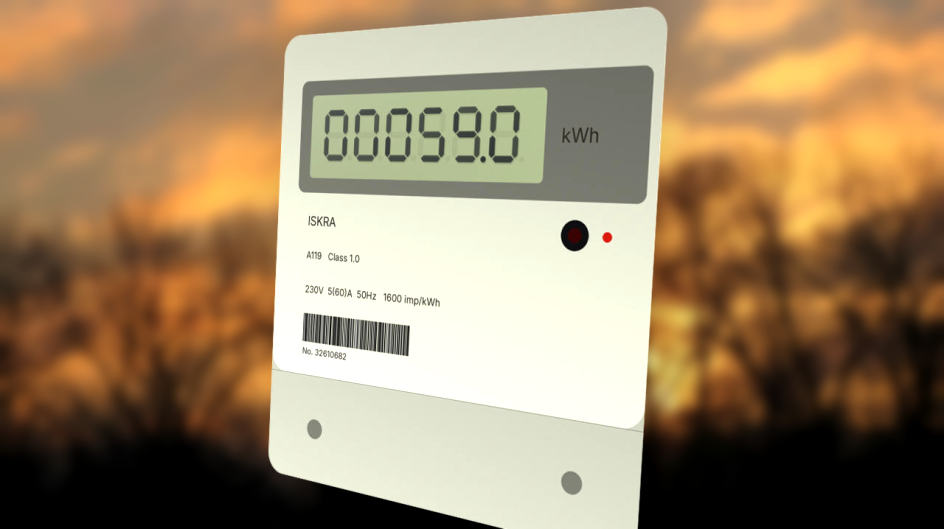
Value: 59.0 kWh
